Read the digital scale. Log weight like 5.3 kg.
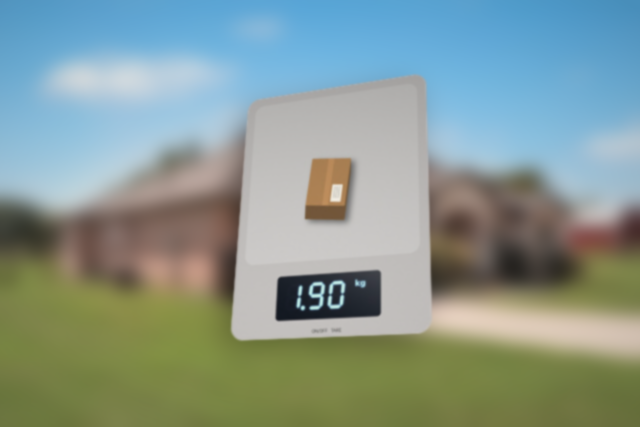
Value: 1.90 kg
